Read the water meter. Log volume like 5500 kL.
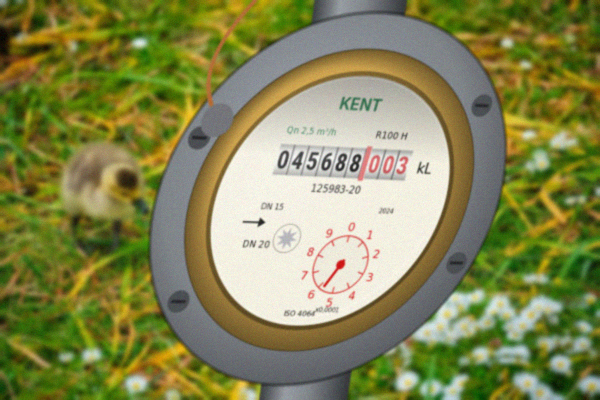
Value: 45688.0035 kL
